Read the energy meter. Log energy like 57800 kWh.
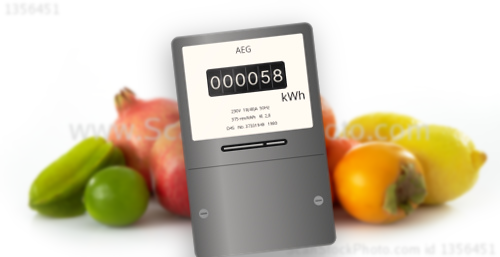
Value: 58 kWh
